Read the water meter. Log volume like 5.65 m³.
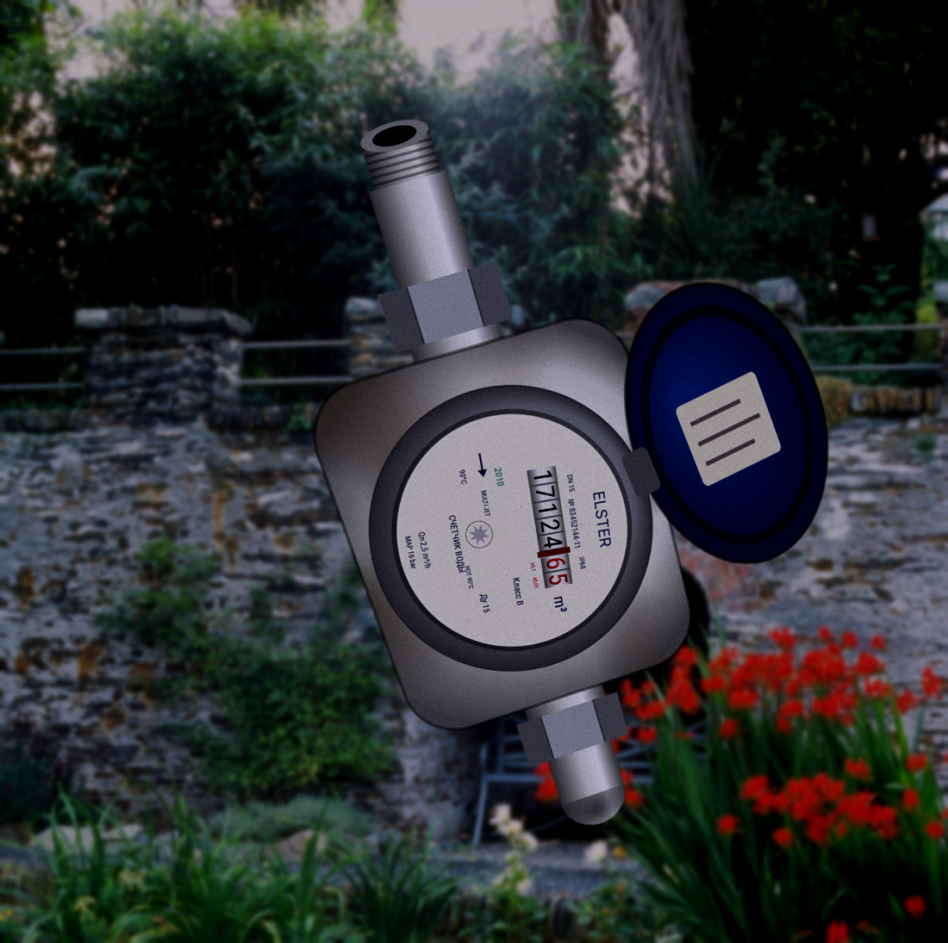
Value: 17124.65 m³
